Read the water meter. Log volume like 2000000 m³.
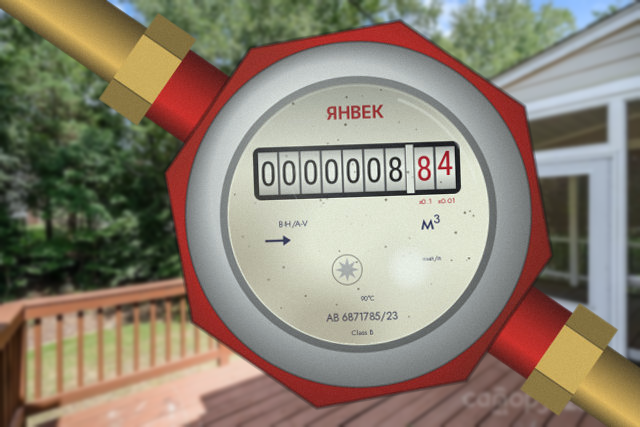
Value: 8.84 m³
